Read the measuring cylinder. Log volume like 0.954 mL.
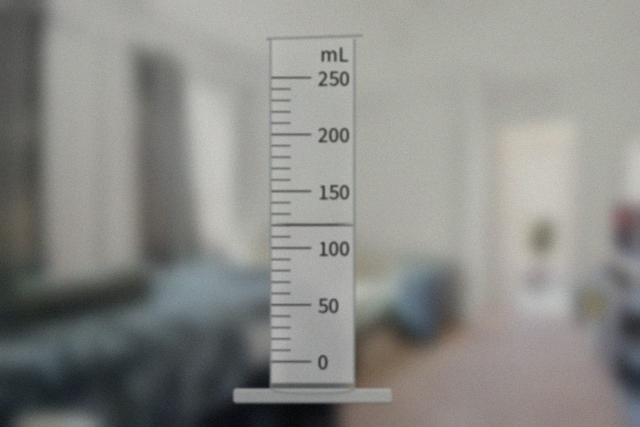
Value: 120 mL
